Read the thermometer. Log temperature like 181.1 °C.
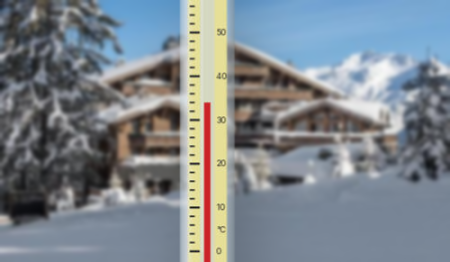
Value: 34 °C
